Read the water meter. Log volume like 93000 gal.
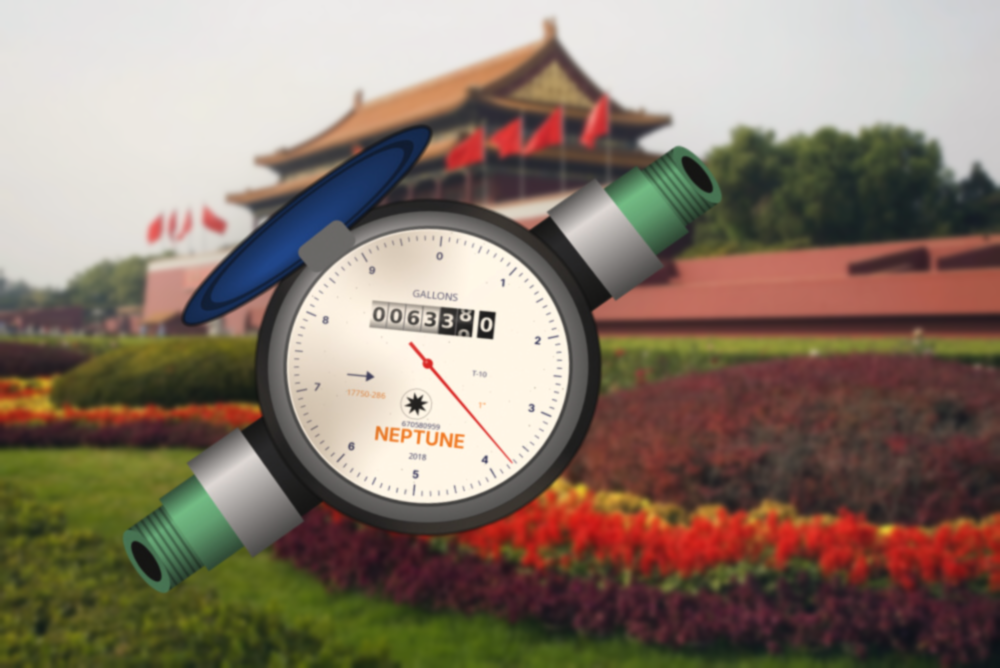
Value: 63383.7 gal
